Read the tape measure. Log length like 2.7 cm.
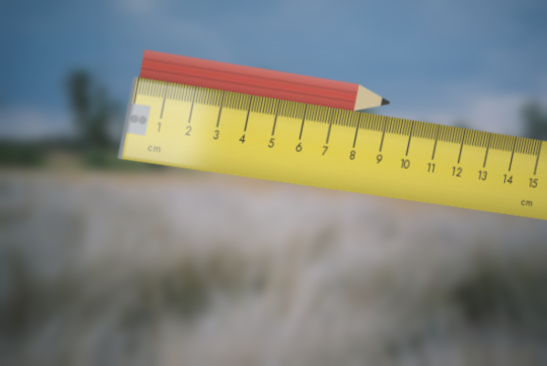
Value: 9 cm
